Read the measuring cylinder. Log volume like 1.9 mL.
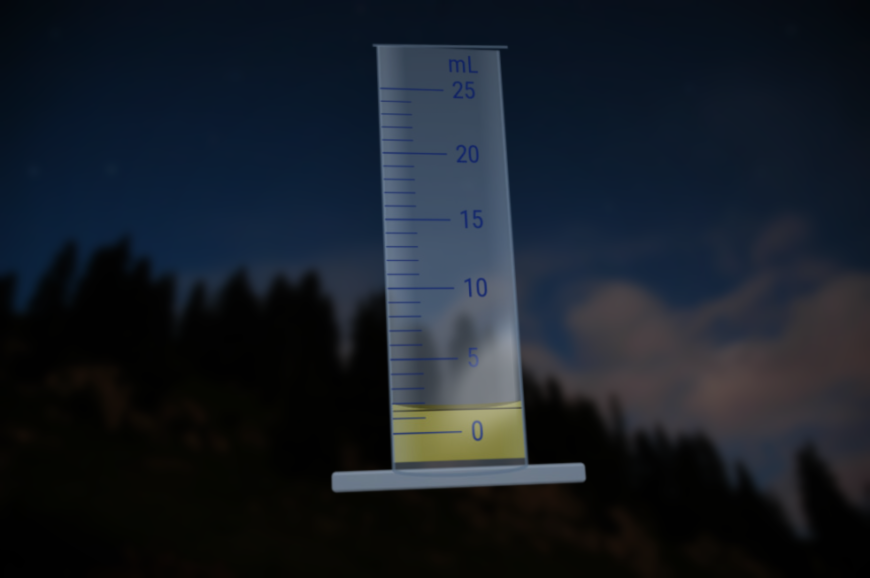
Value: 1.5 mL
